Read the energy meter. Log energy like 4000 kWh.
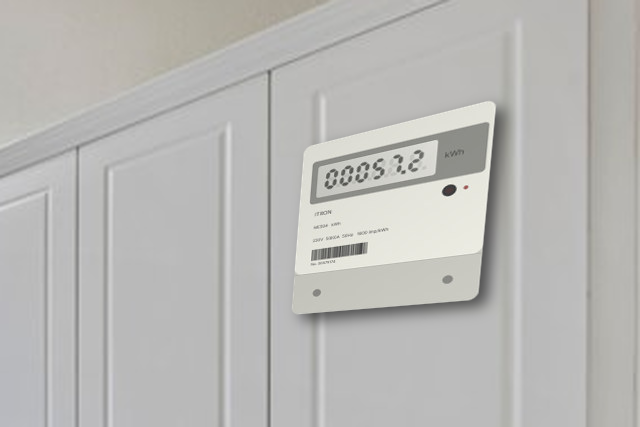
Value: 57.2 kWh
